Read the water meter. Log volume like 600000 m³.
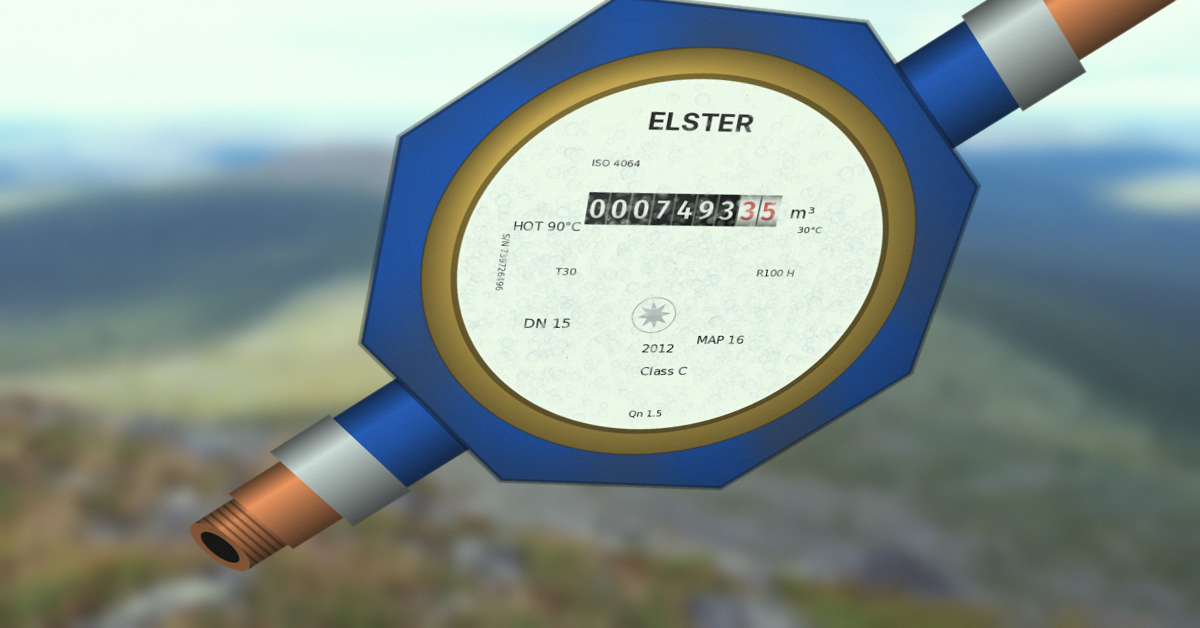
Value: 7493.35 m³
